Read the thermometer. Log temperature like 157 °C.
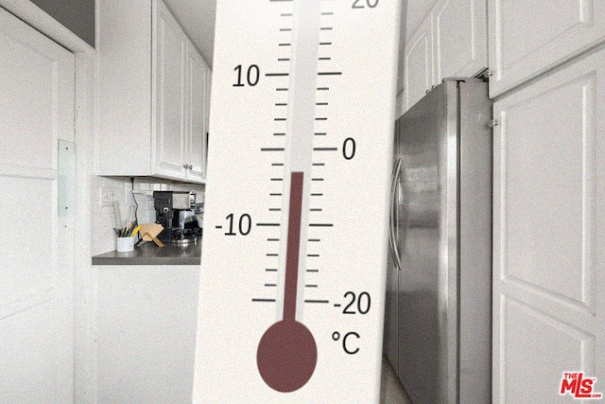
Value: -3 °C
